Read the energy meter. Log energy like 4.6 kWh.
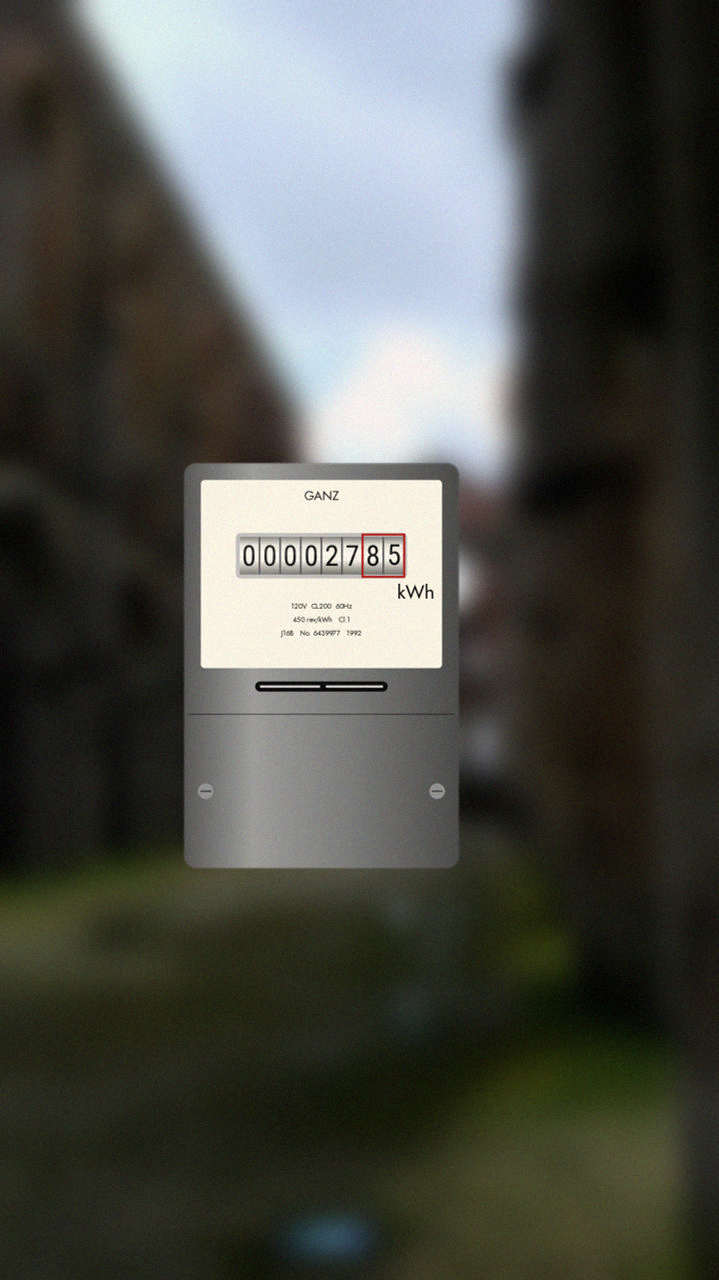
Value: 27.85 kWh
